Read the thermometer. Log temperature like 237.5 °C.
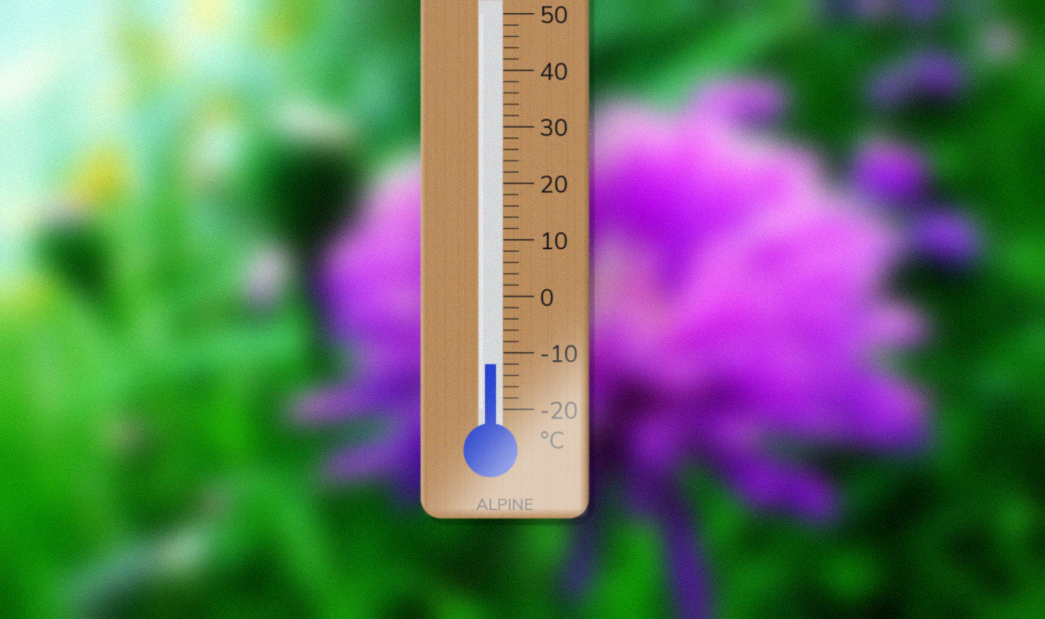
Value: -12 °C
